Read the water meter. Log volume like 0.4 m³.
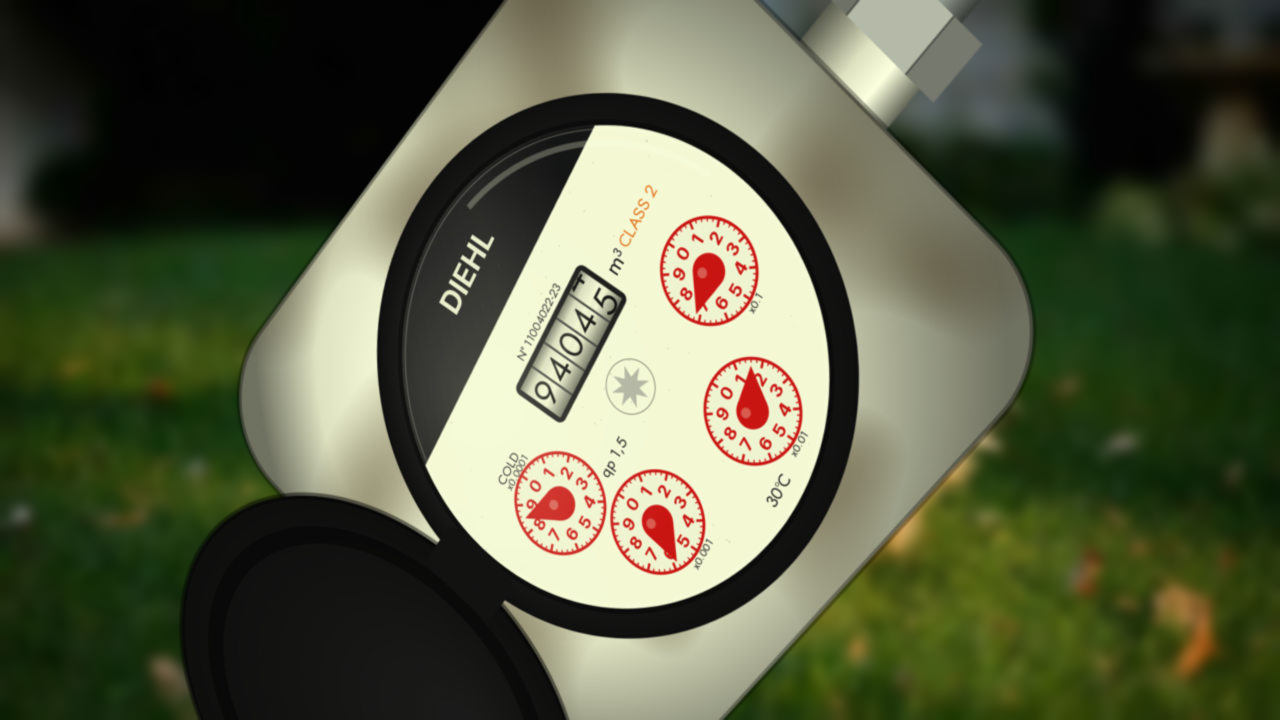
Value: 94044.7158 m³
